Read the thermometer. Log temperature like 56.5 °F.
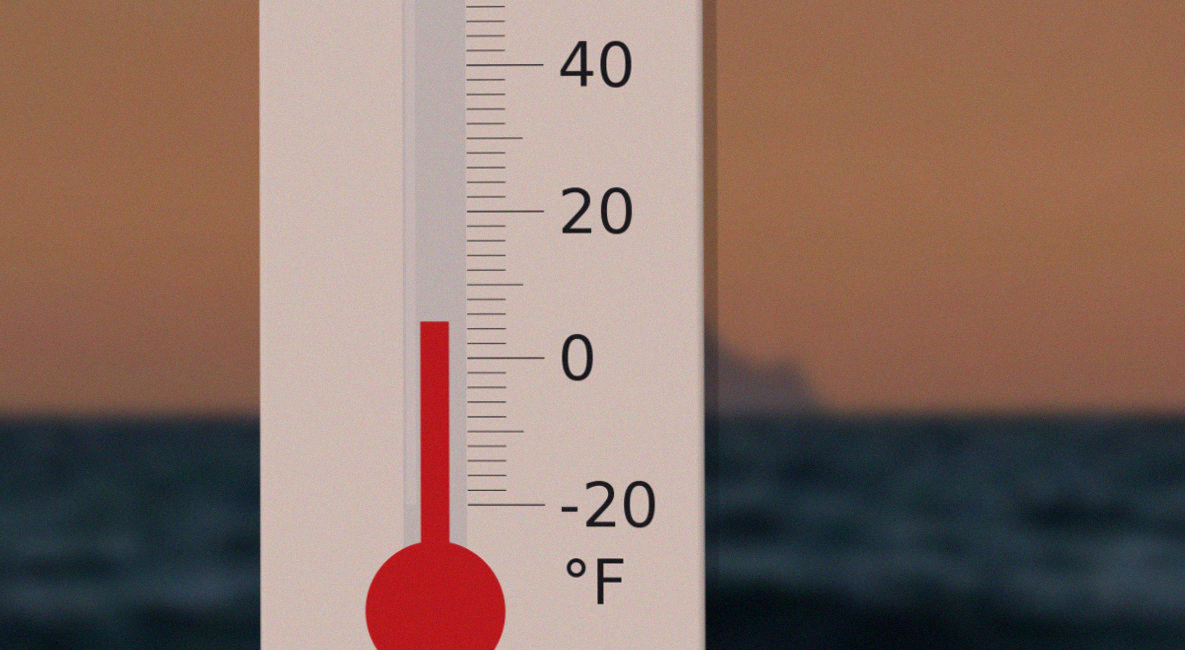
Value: 5 °F
